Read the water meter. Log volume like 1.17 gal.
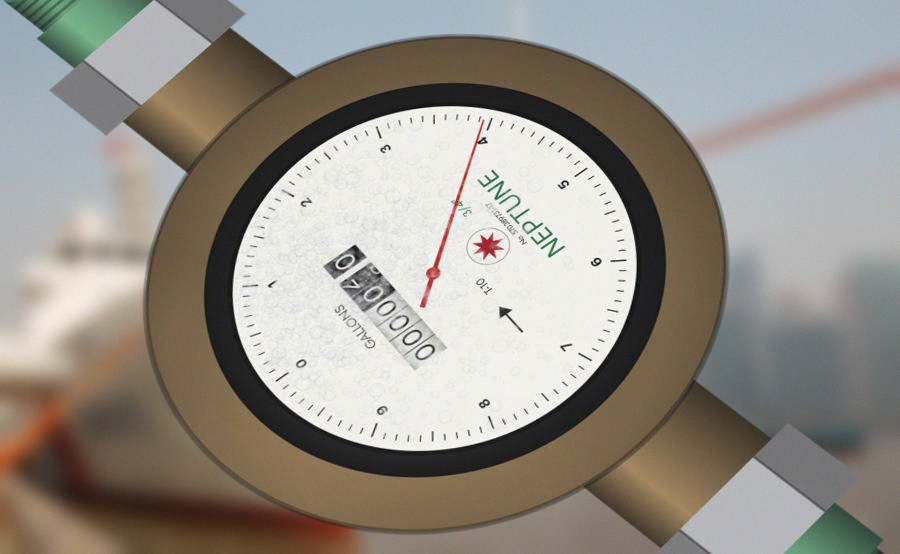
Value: 23.9 gal
